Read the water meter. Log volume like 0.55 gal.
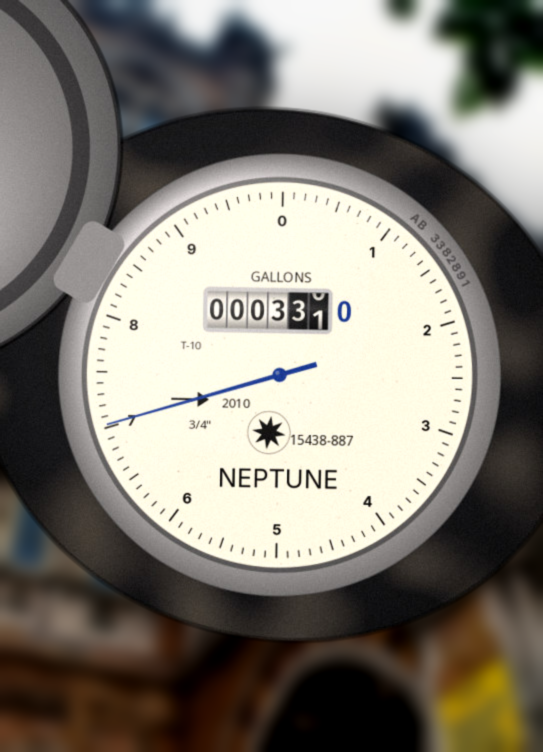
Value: 3307.0 gal
